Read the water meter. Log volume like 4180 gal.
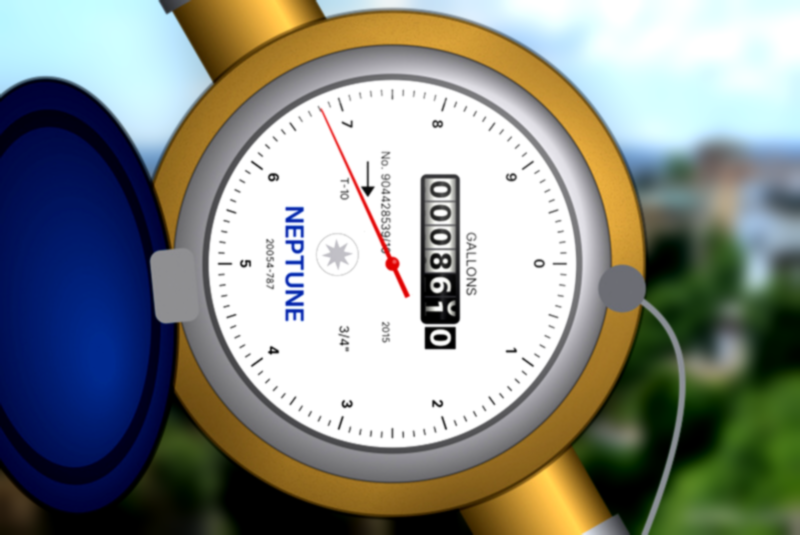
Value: 8606.8 gal
